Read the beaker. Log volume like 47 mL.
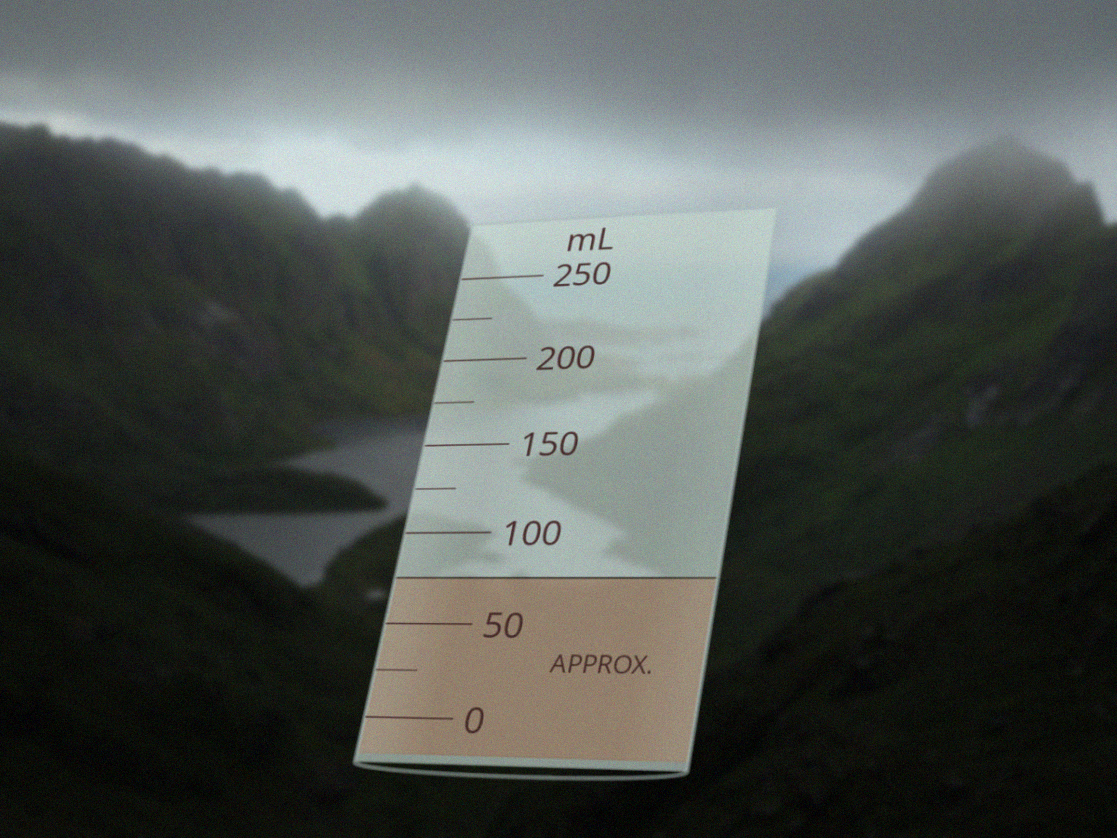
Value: 75 mL
